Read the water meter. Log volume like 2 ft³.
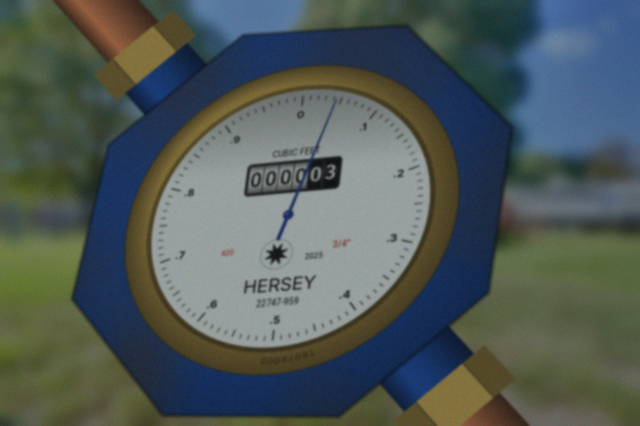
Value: 3.04 ft³
